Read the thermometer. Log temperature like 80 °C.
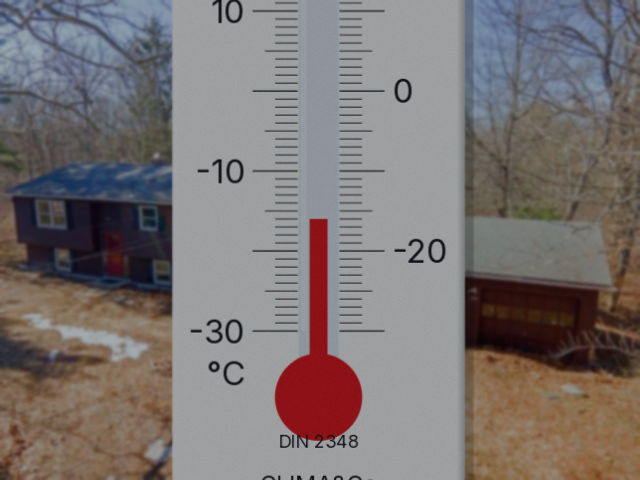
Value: -16 °C
